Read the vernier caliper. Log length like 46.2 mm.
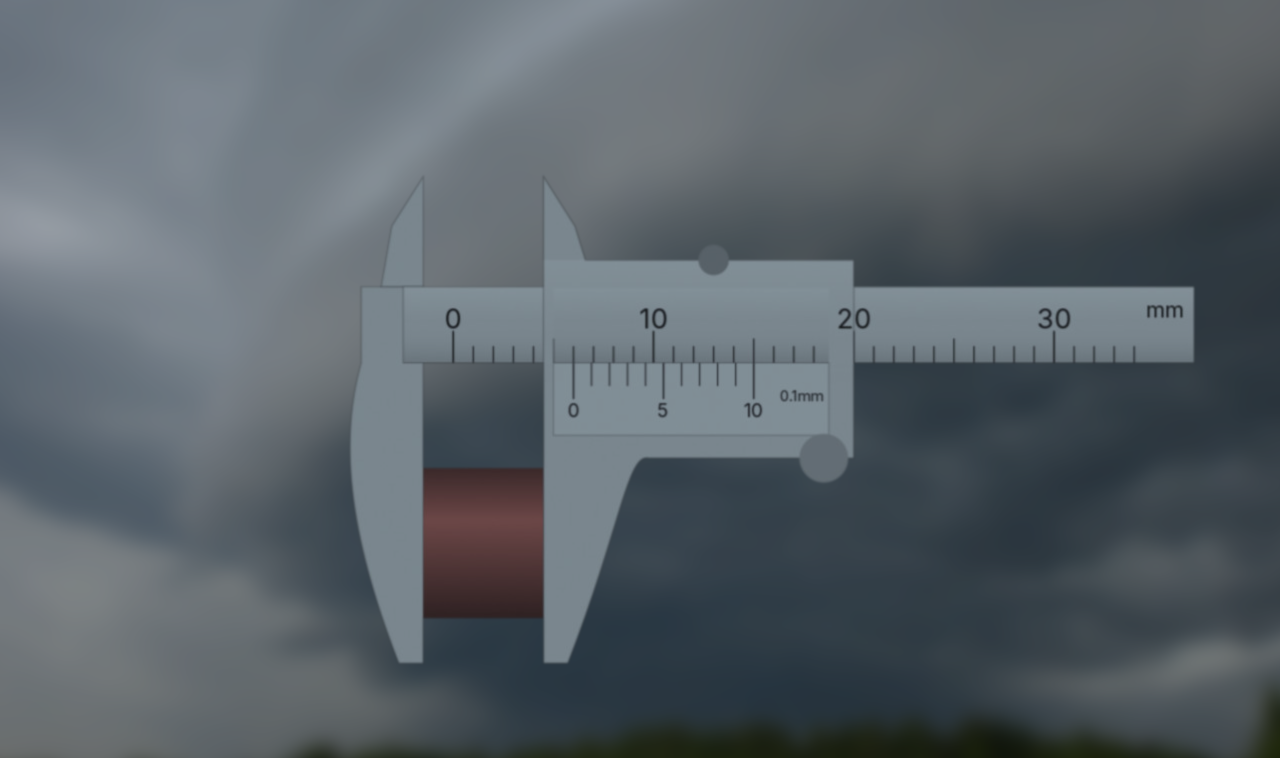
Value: 6.0 mm
